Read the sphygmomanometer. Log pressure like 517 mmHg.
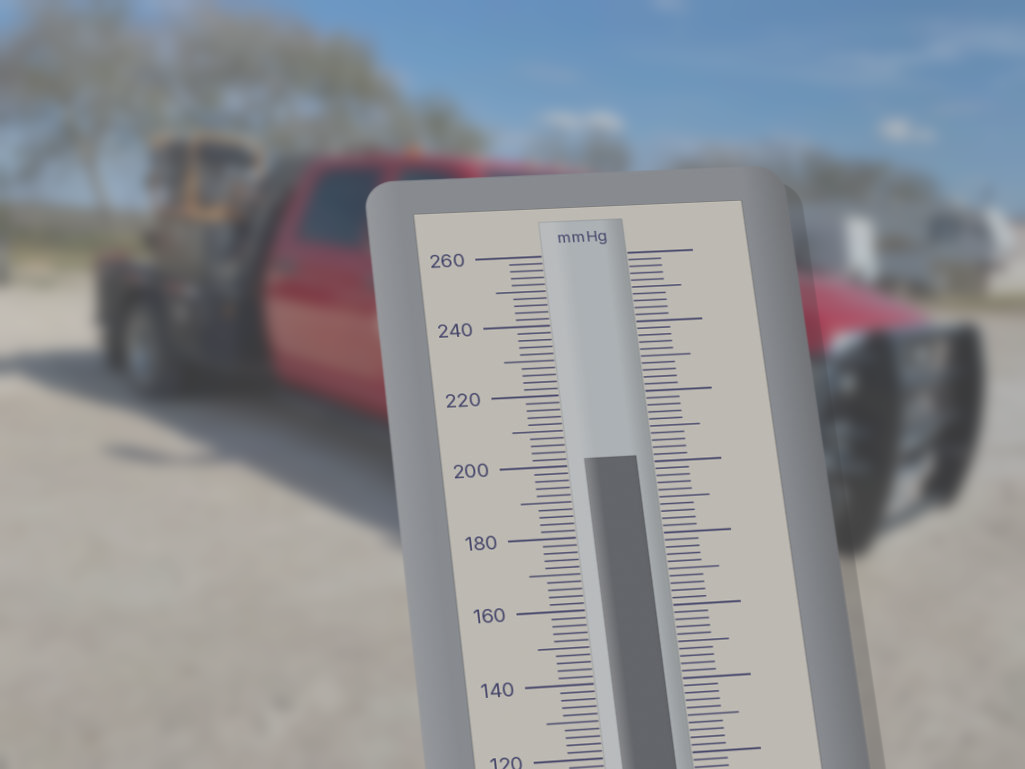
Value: 202 mmHg
